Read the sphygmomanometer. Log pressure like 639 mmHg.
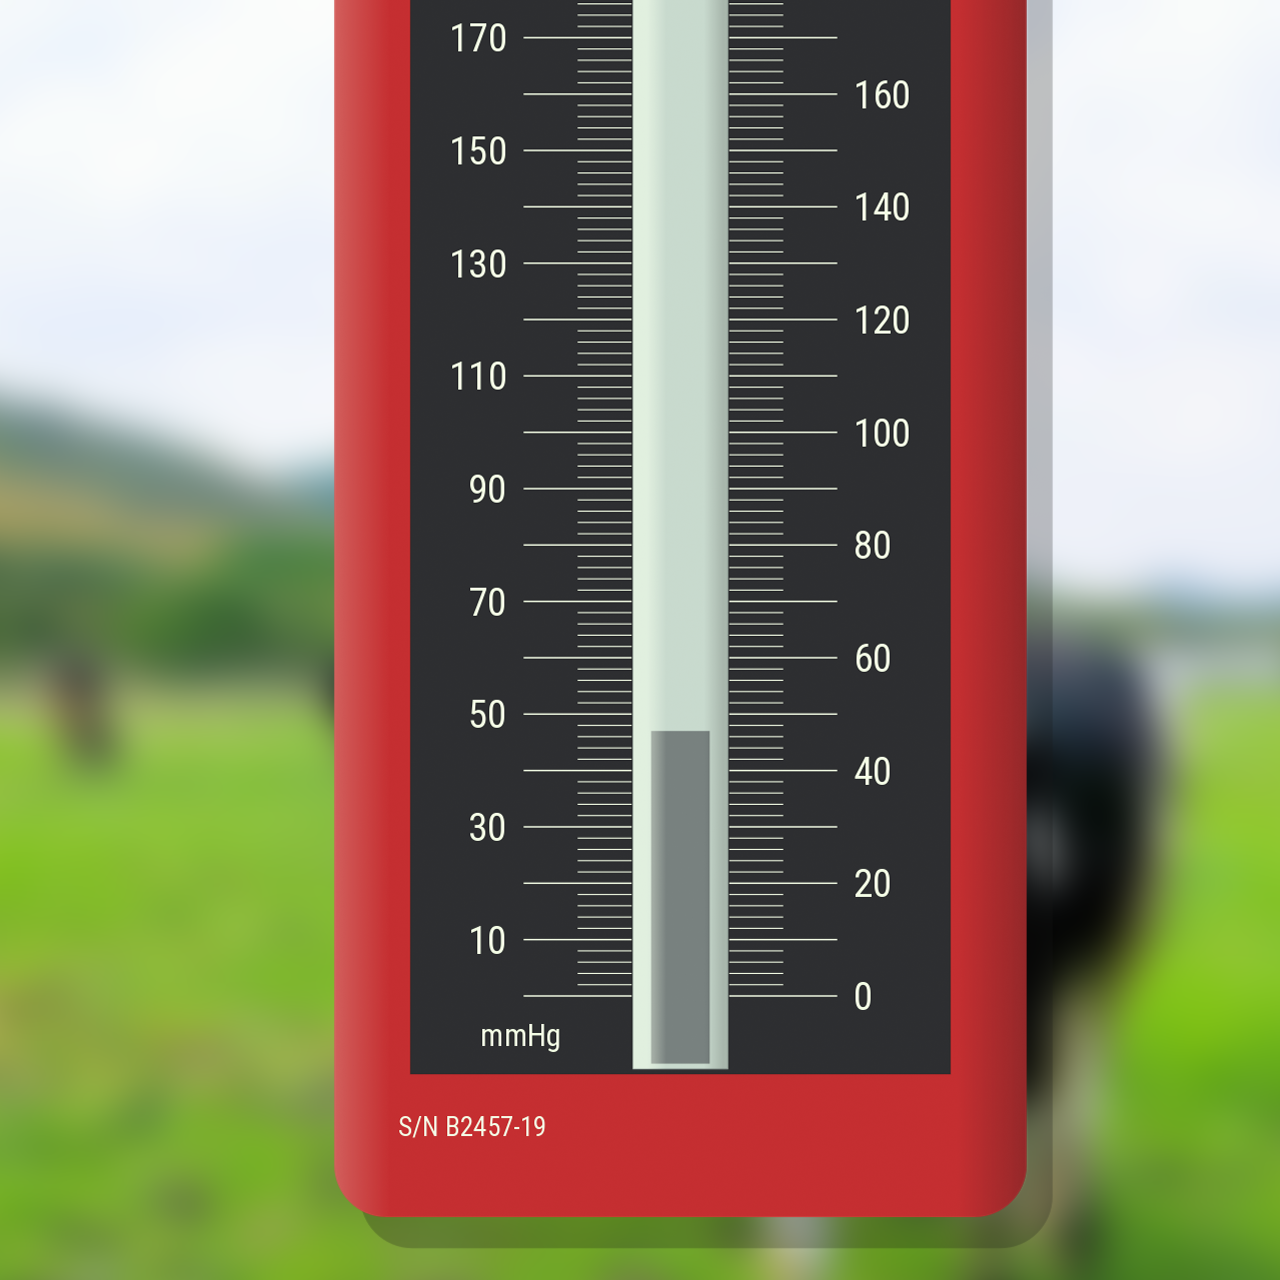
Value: 47 mmHg
